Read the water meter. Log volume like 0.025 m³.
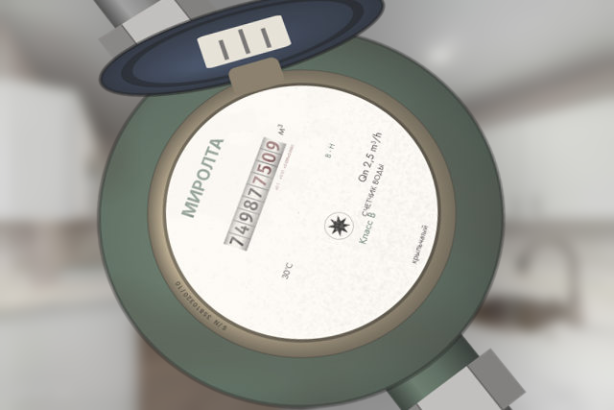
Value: 74987.7509 m³
